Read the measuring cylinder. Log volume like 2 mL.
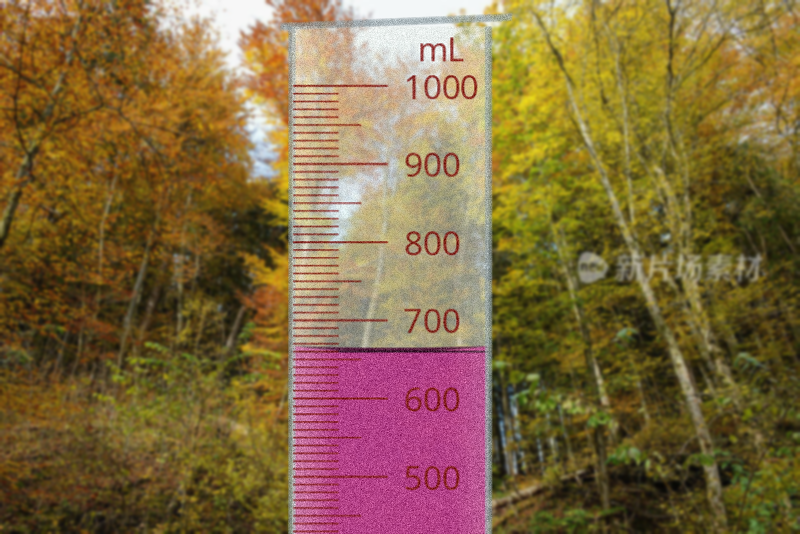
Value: 660 mL
